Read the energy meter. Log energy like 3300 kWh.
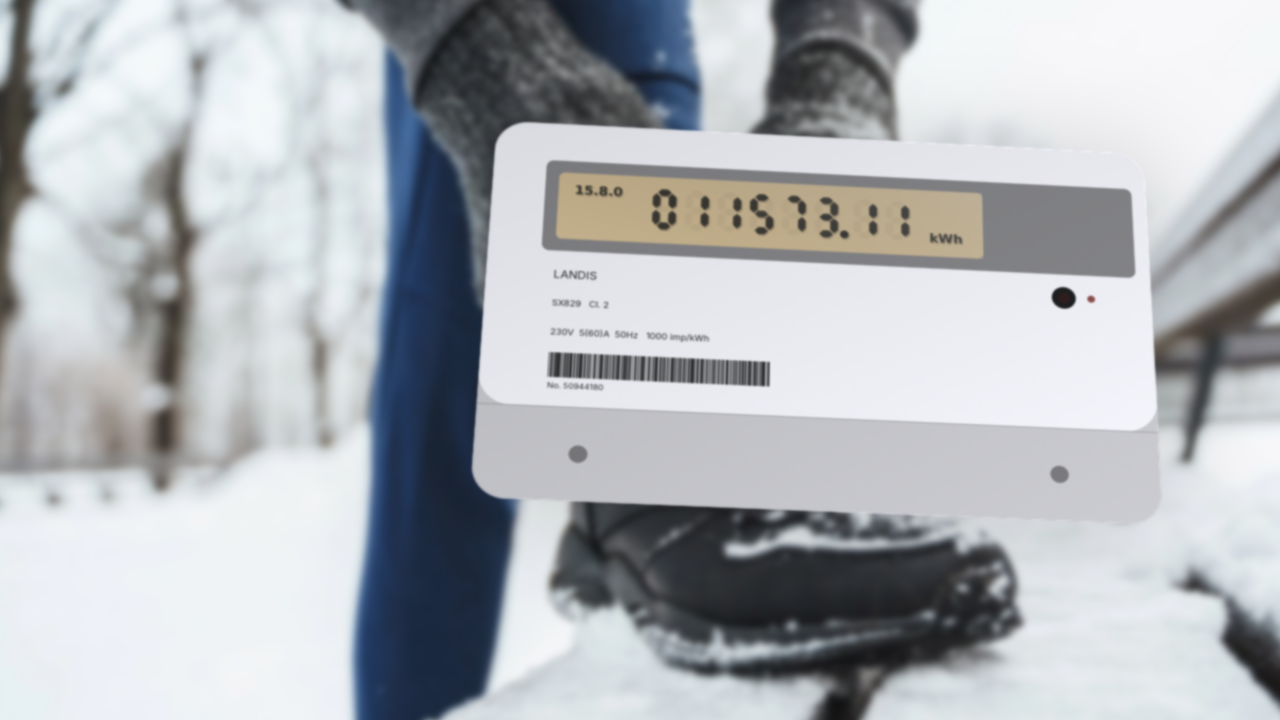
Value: 11573.11 kWh
